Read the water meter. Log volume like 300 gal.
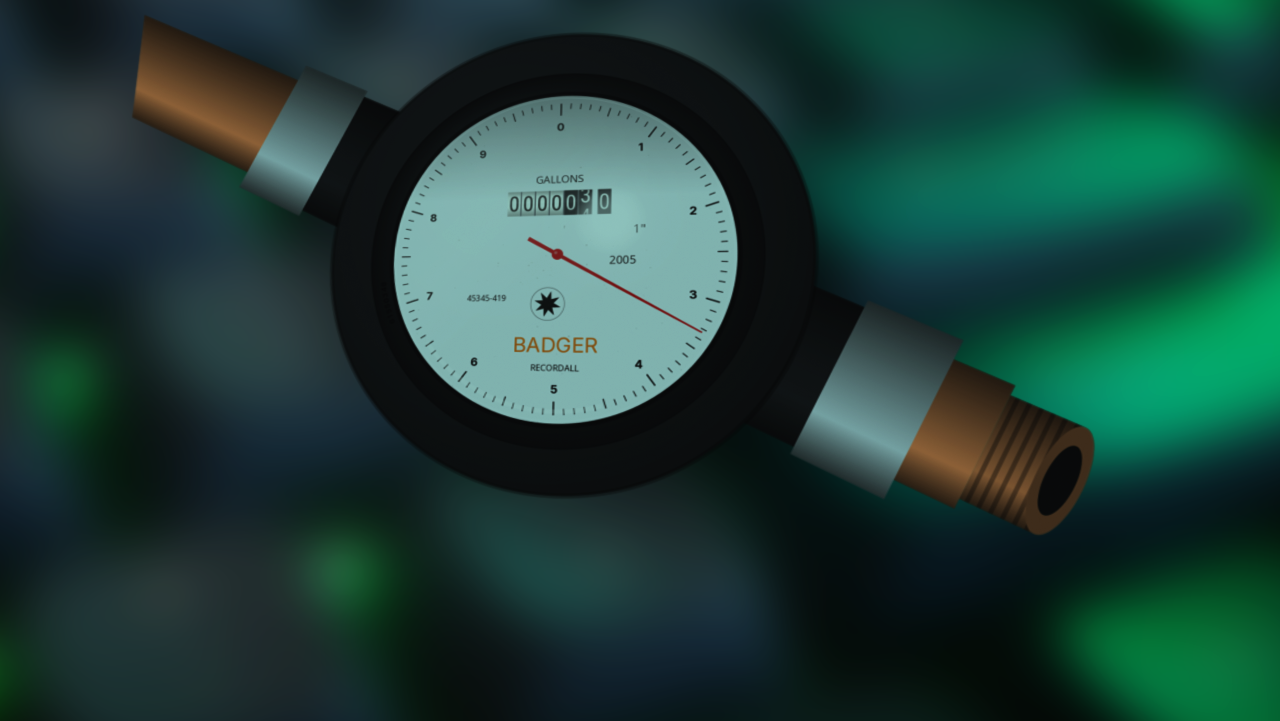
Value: 33.3 gal
